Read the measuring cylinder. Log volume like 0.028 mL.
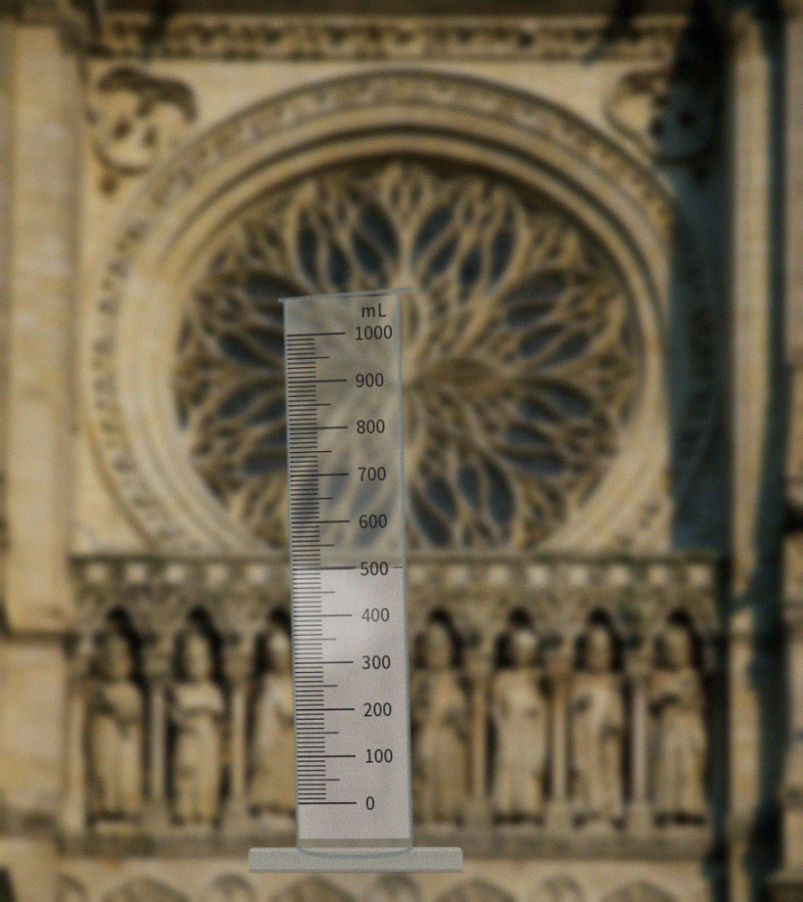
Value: 500 mL
